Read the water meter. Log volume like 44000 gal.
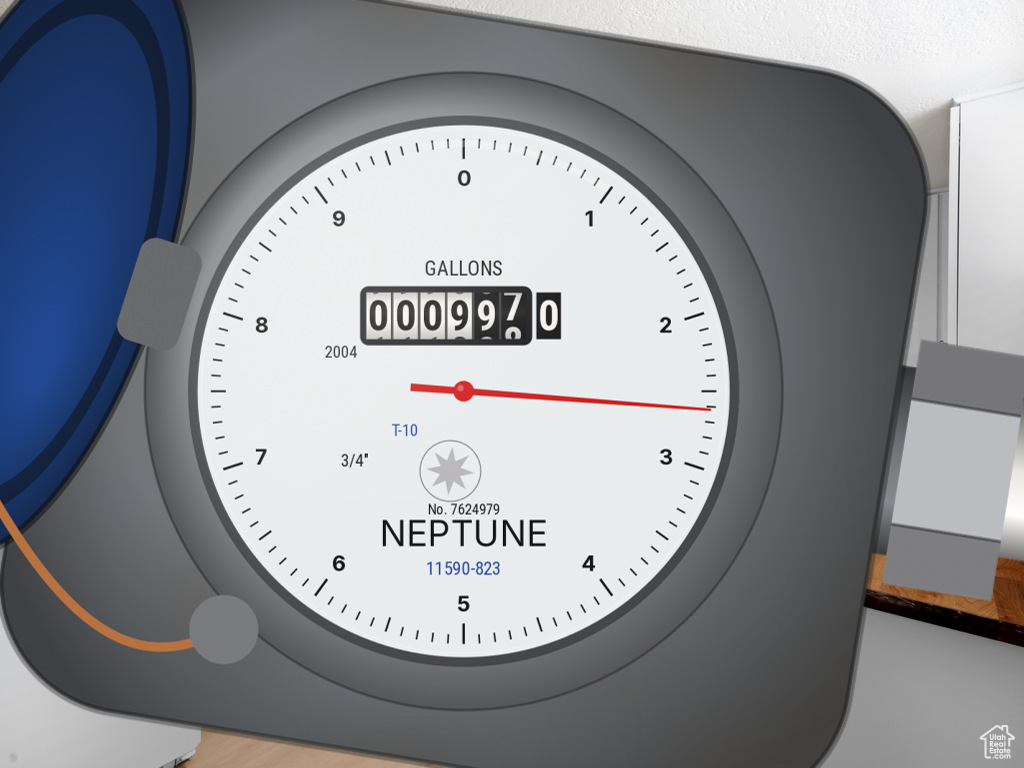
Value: 9972.6 gal
